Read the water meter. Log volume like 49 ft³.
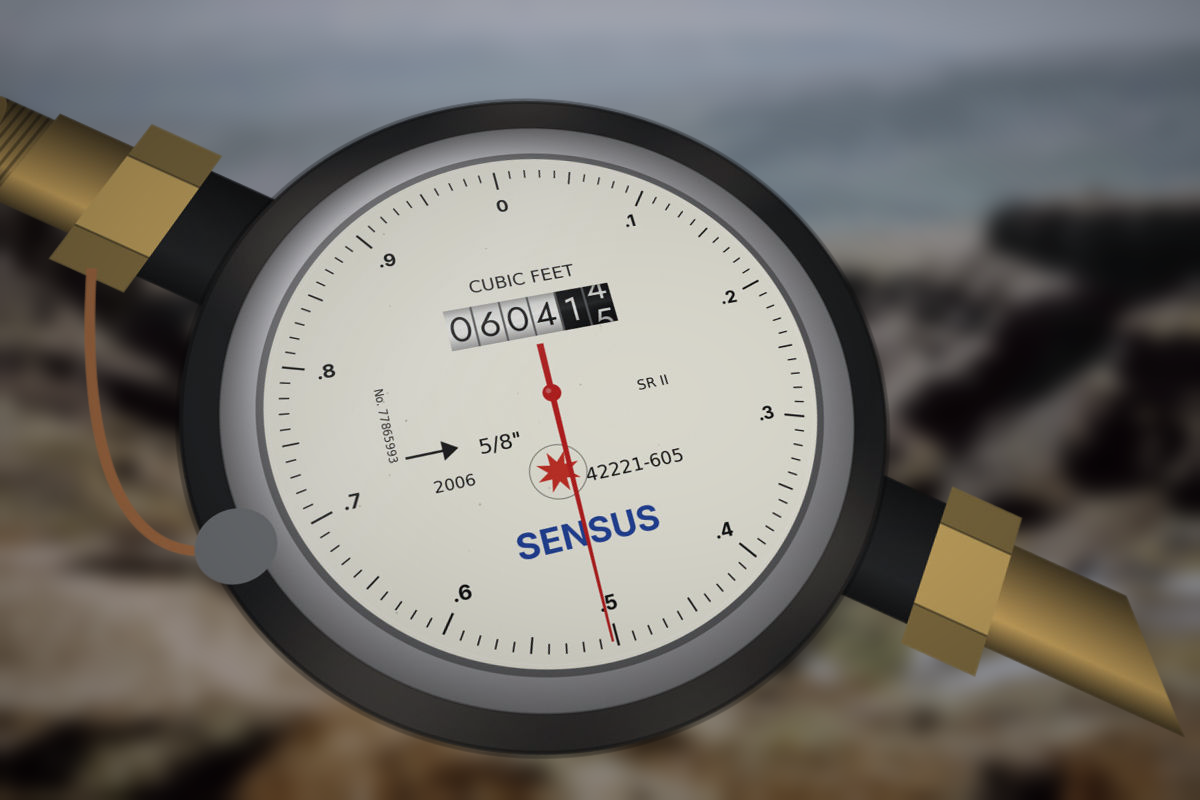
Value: 60414.50 ft³
